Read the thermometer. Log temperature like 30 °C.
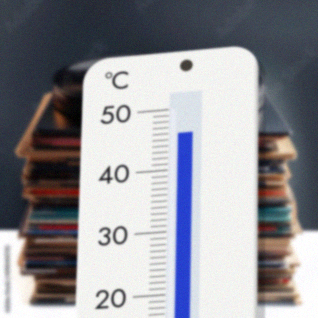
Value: 46 °C
